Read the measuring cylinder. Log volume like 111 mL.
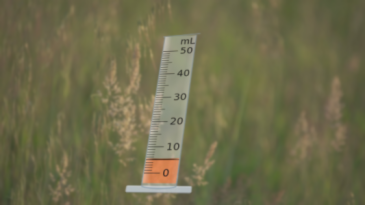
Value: 5 mL
